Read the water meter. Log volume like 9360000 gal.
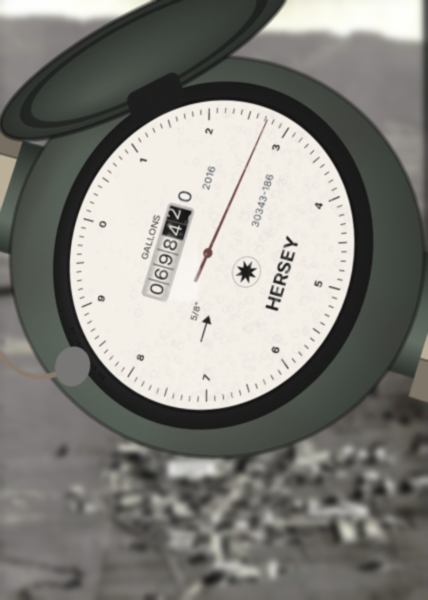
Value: 698422.7 gal
